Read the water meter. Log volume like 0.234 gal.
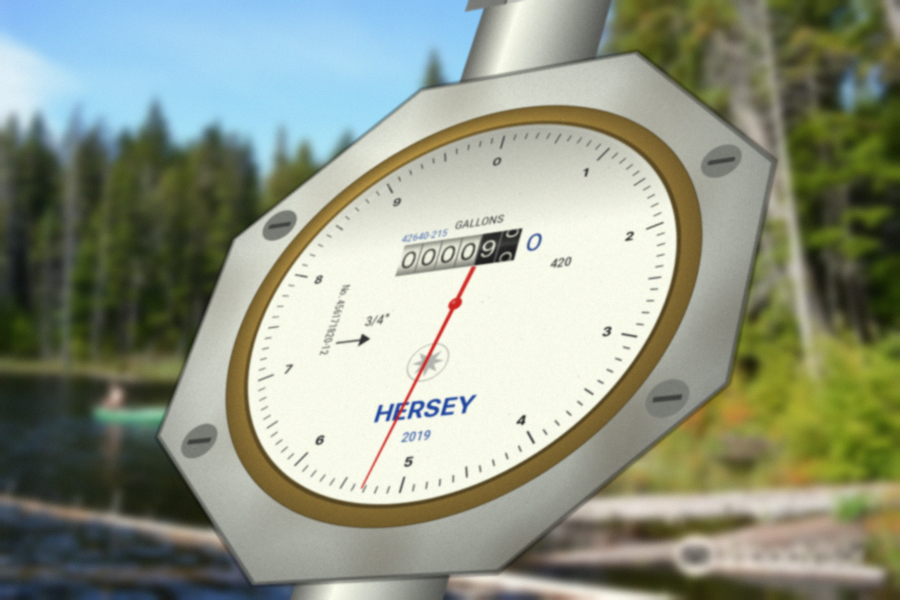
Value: 985.3 gal
